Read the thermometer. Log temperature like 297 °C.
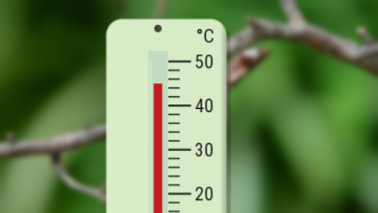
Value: 45 °C
